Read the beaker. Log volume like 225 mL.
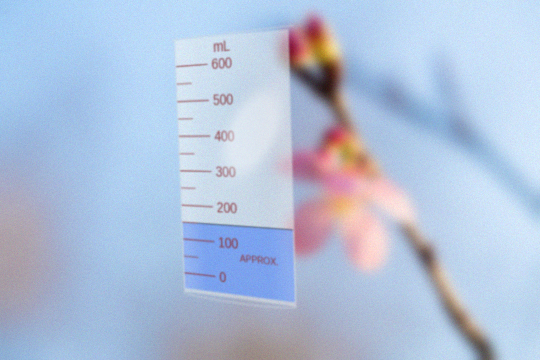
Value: 150 mL
